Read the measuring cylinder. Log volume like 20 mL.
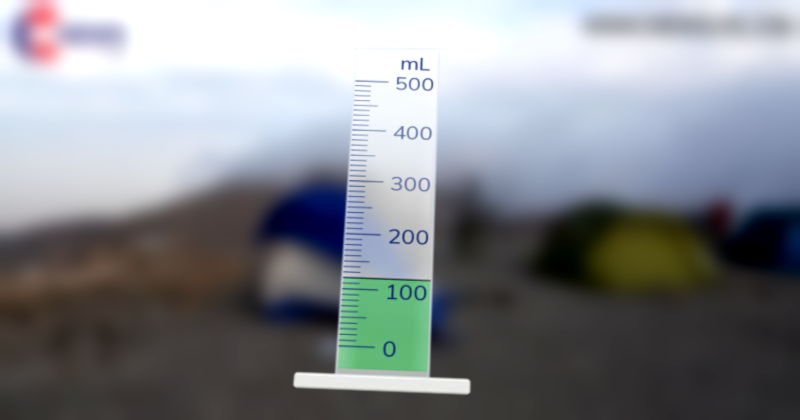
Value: 120 mL
